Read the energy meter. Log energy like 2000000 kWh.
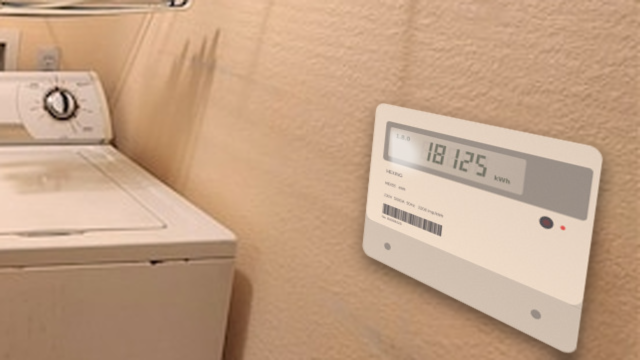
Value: 18125 kWh
